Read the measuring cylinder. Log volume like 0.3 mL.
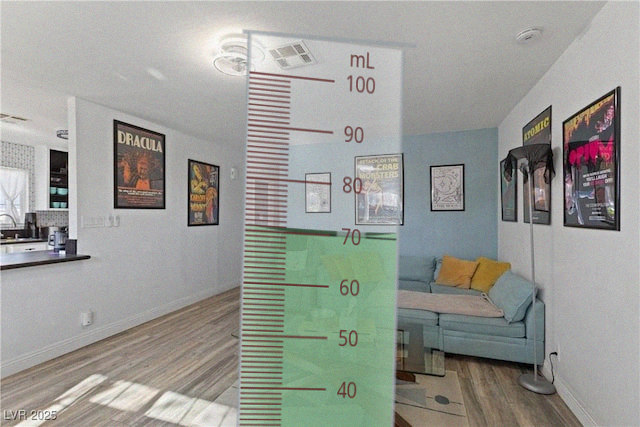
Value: 70 mL
